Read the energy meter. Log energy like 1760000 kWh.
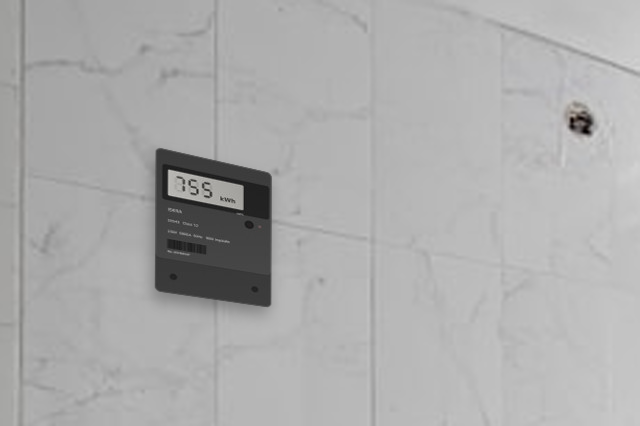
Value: 755 kWh
